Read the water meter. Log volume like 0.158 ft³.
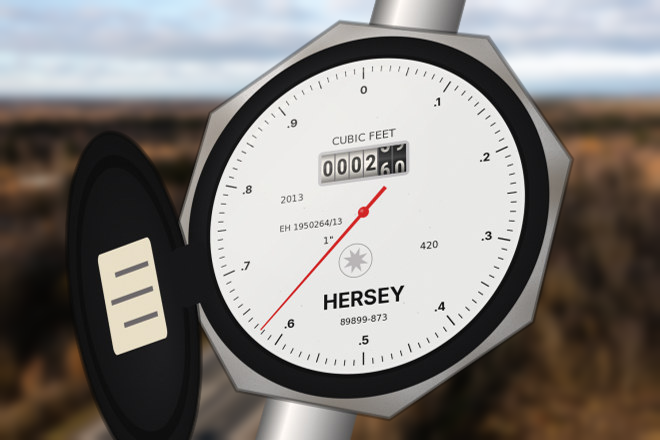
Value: 259.62 ft³
